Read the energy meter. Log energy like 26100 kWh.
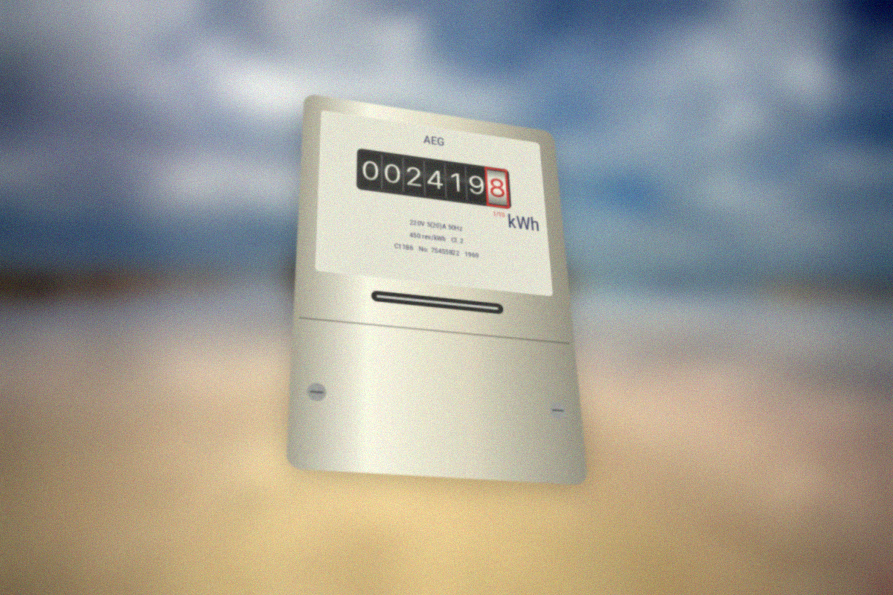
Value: 2419.8 kWh
